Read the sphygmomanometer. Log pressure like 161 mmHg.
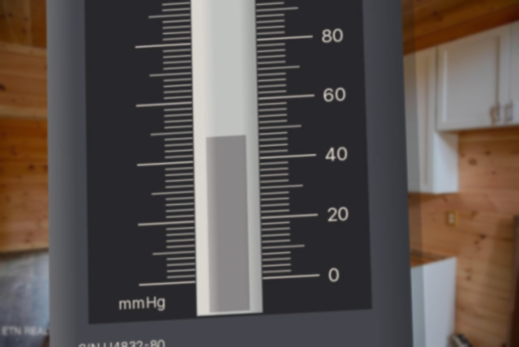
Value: 48 mmHg
